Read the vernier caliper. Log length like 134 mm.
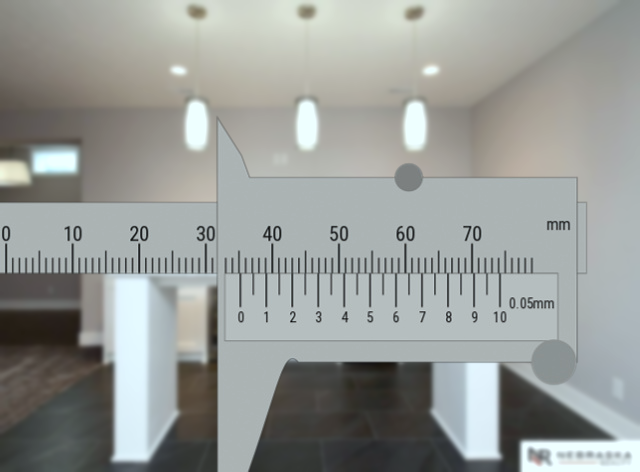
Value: 35.2 mm
